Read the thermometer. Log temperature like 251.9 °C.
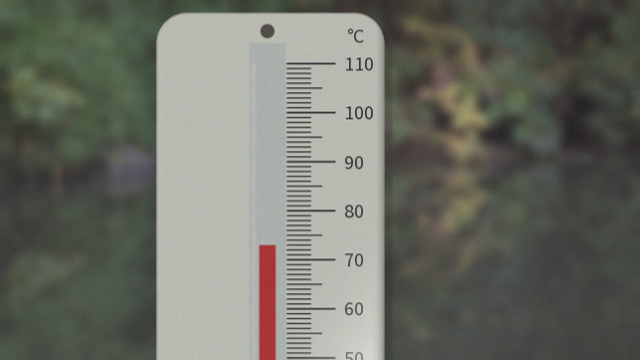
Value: 73 °C
